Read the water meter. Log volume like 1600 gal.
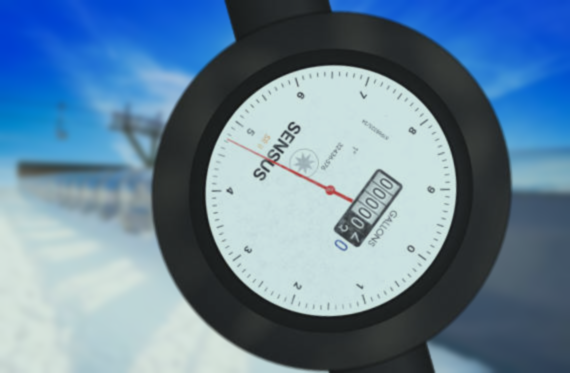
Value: 24.7 gal
